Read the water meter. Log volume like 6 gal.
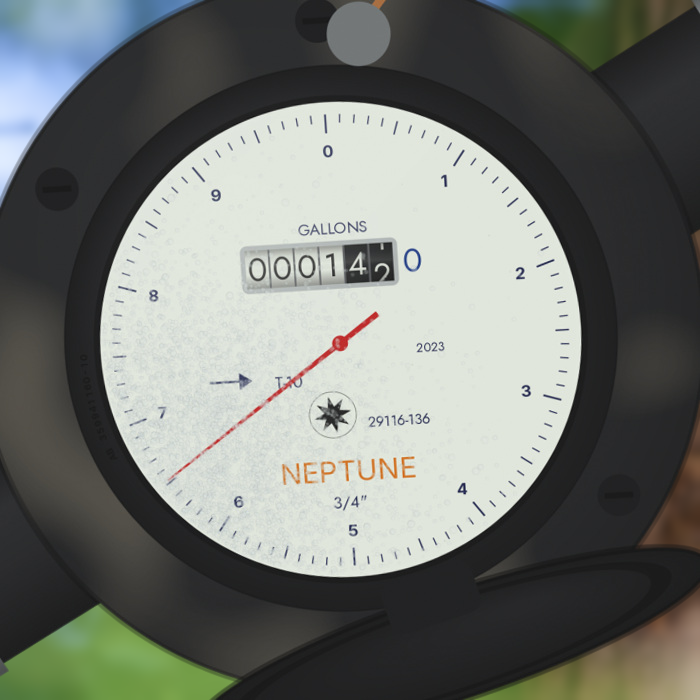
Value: 1416.5 gal
